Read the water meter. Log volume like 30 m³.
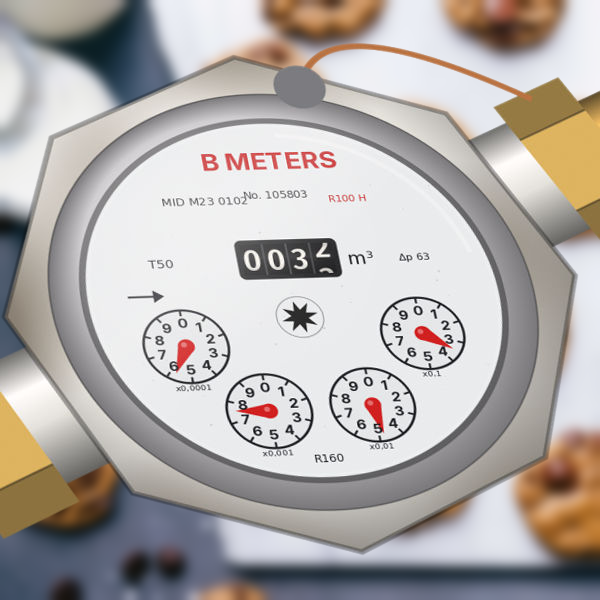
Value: 32.3475 m³
